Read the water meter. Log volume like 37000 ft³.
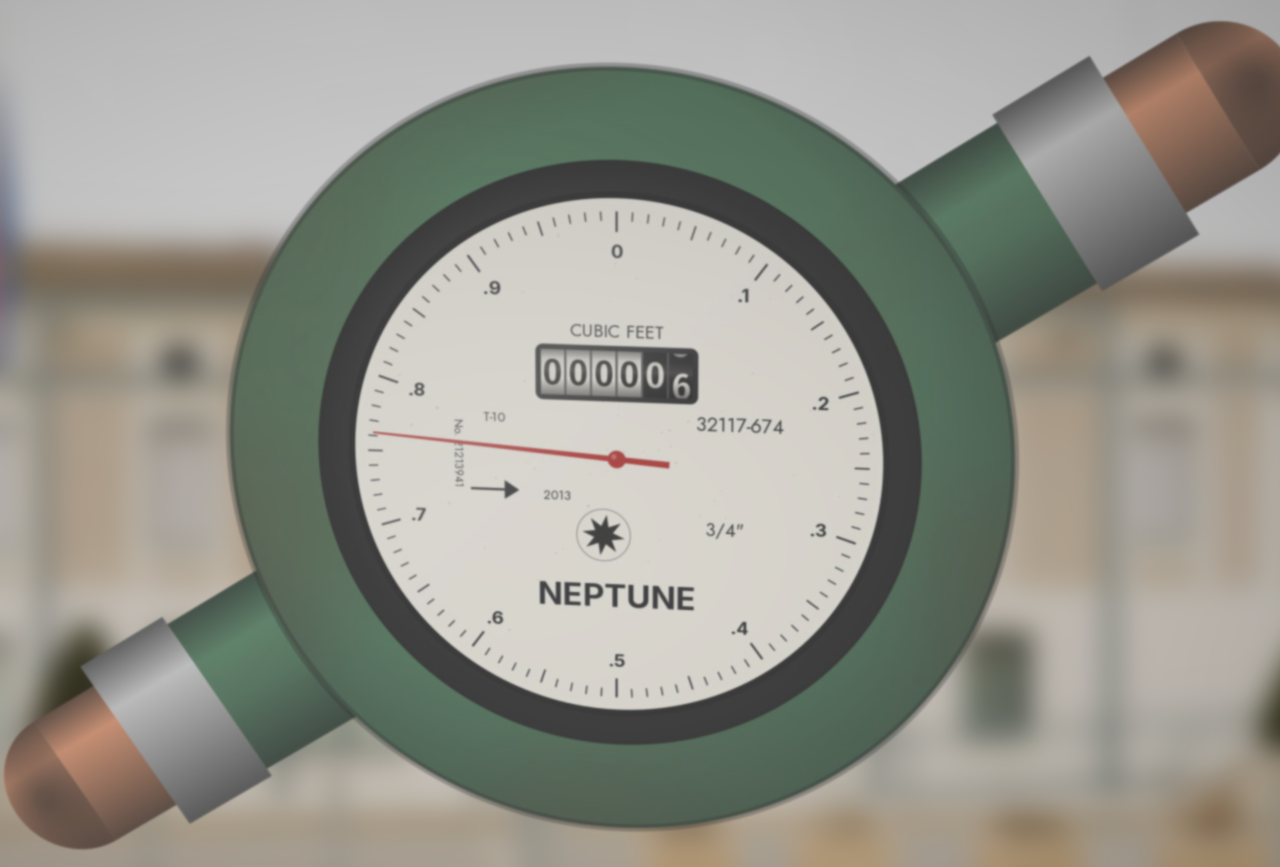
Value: 5.76 ft³
